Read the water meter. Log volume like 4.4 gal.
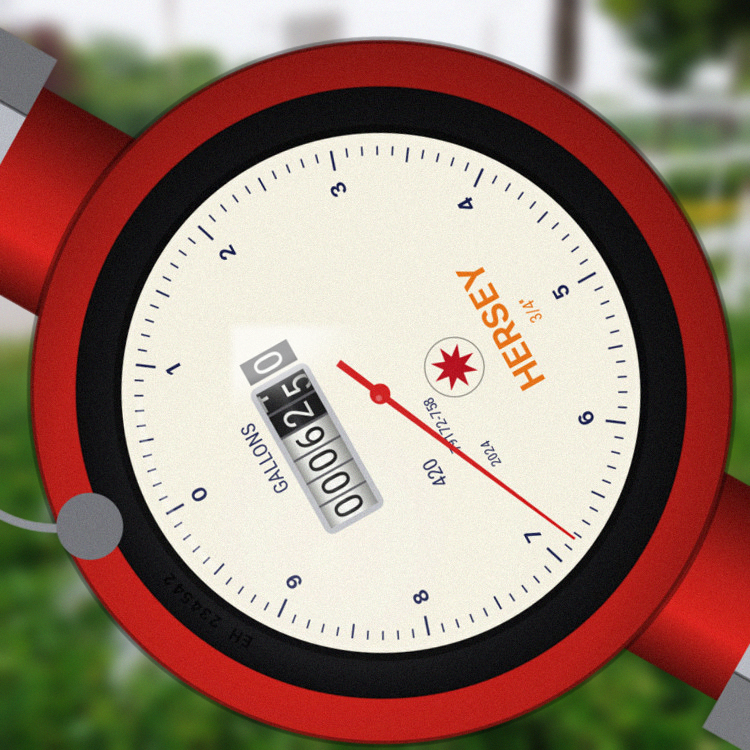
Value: 6246.8 gal
